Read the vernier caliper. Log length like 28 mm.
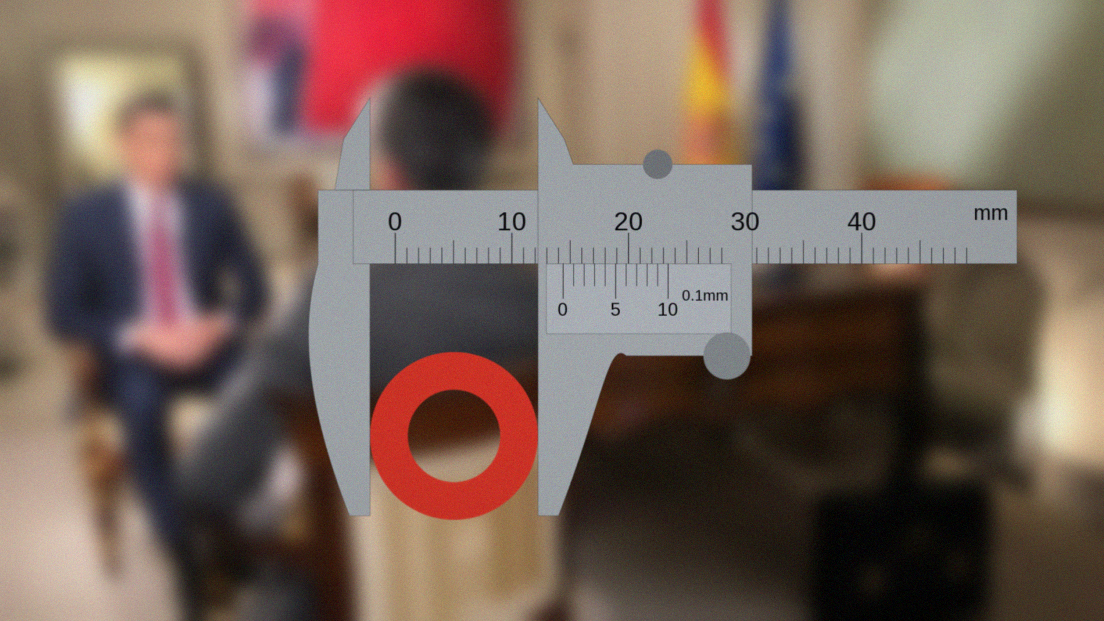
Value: 14.4 mm
